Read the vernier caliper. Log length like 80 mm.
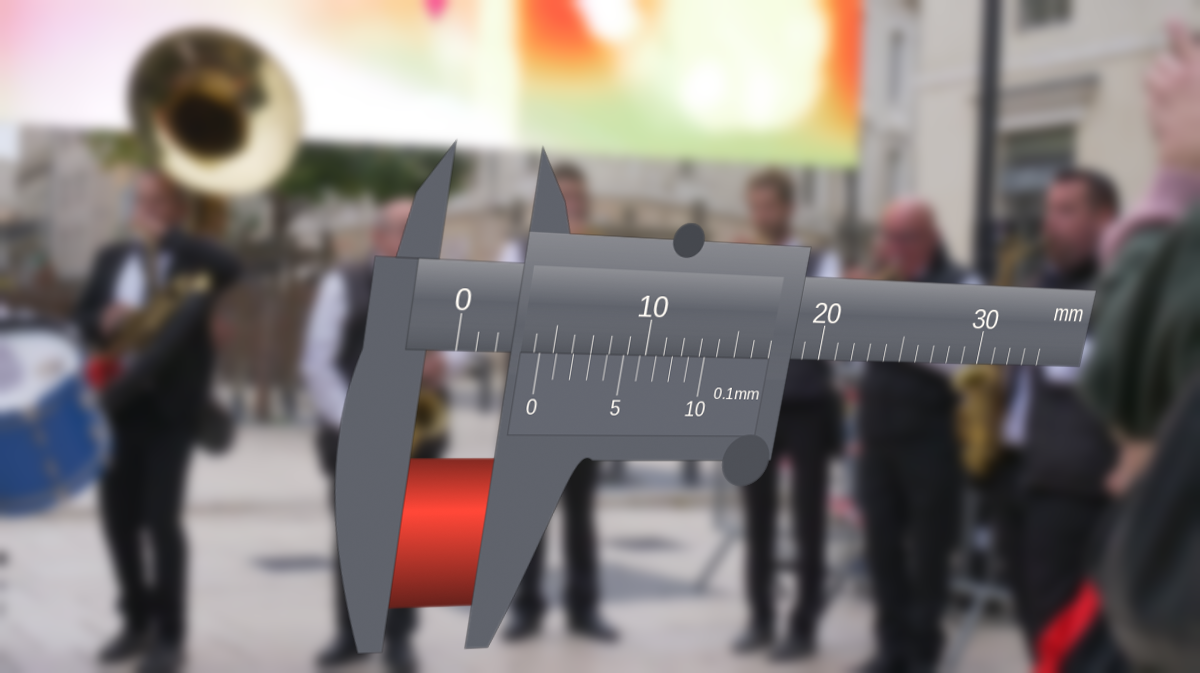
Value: 4.3 mm
